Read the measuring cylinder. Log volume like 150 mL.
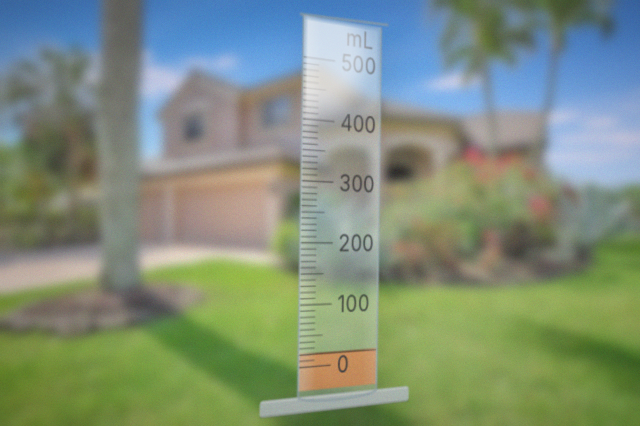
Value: 20 mL
